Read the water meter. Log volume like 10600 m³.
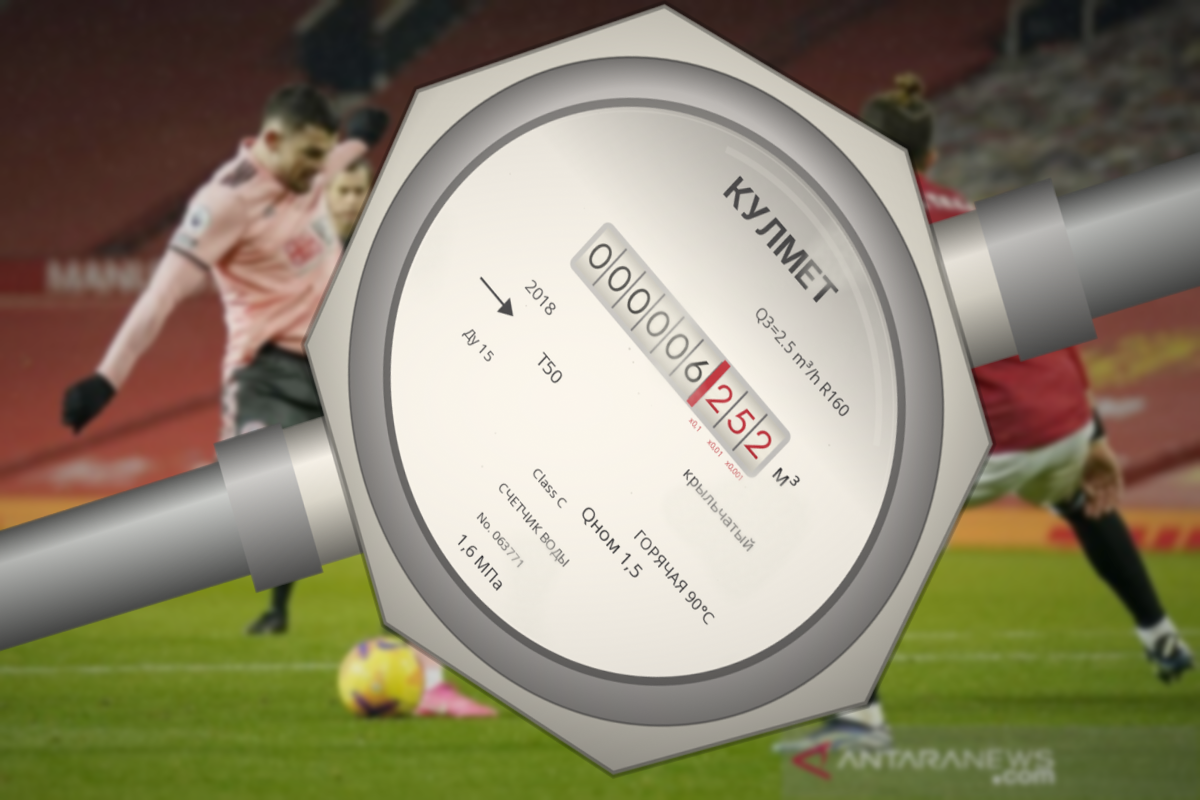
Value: 6.252 m³
